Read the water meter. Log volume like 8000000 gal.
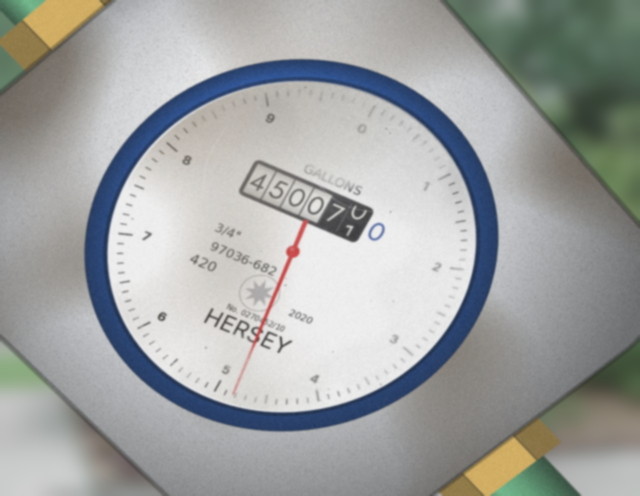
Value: 4500704.8 gal
